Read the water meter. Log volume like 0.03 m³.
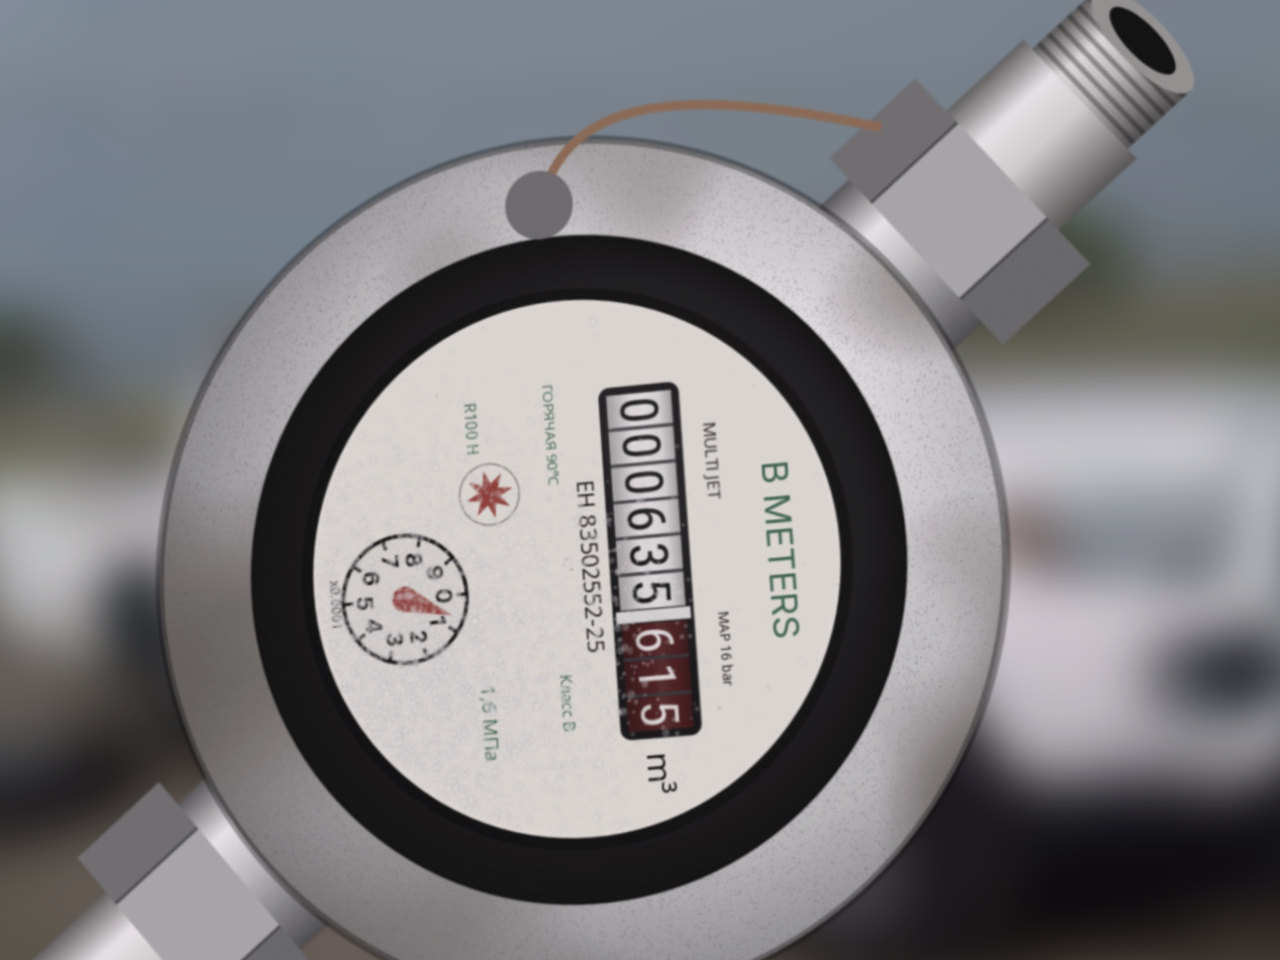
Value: 635.6150 m³
